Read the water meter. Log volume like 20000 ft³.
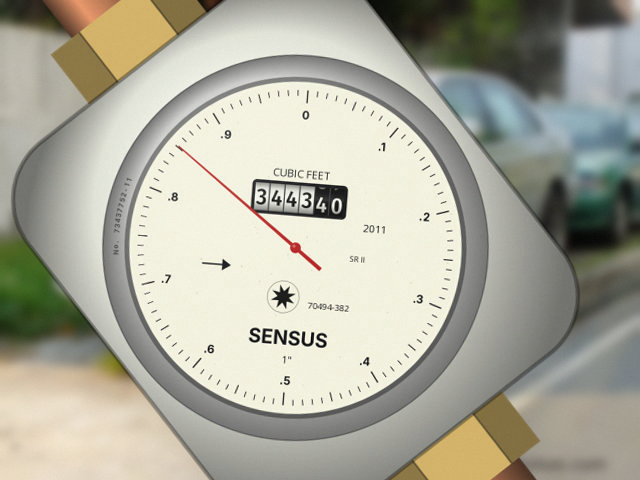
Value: 344339.85 ft³
